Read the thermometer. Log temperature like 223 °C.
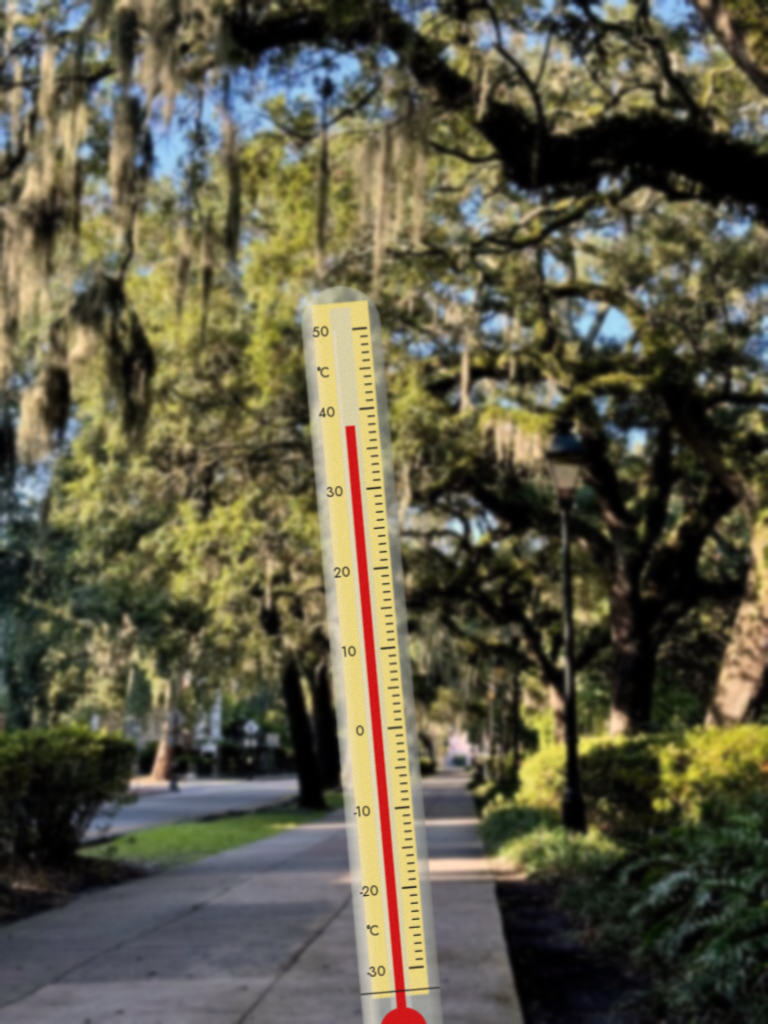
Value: 38 °C
